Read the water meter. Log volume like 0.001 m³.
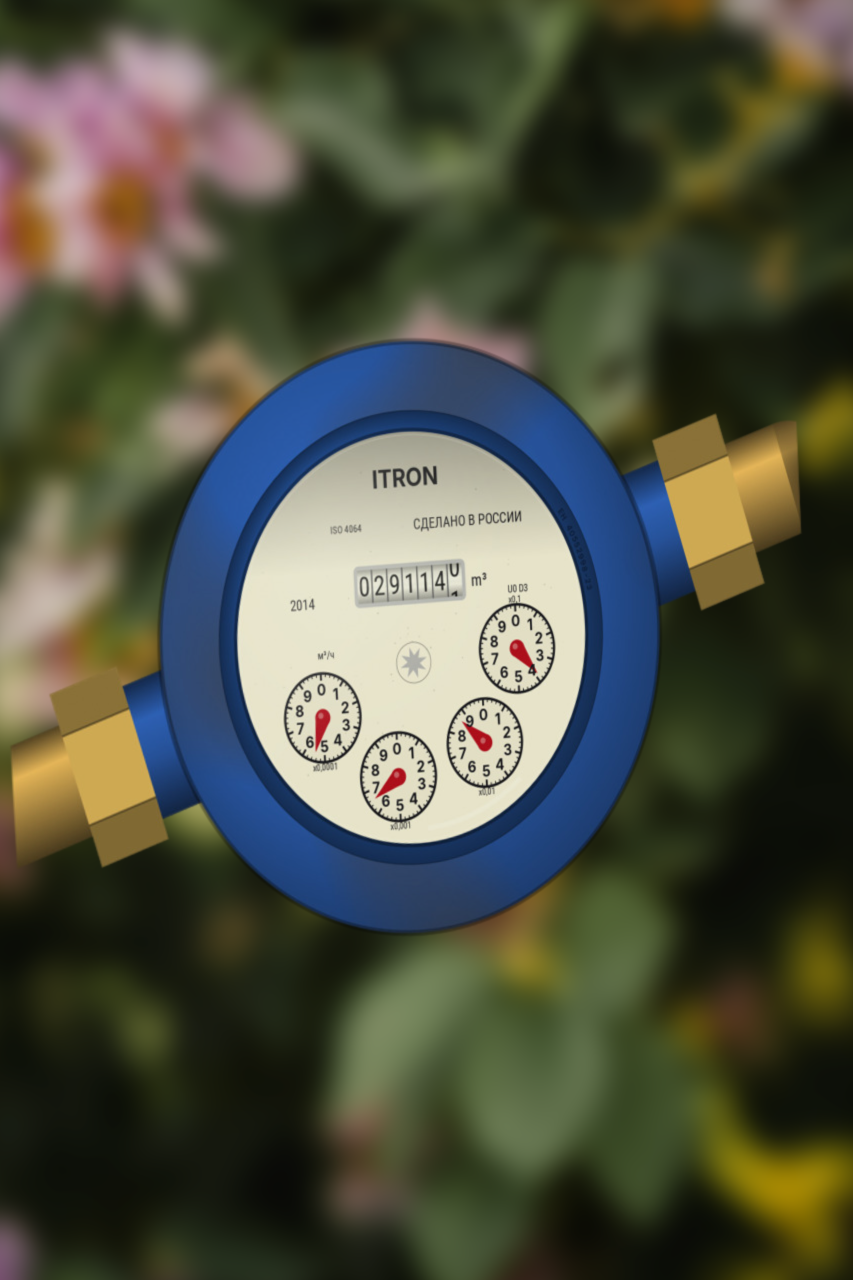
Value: 291140.3865 m³
